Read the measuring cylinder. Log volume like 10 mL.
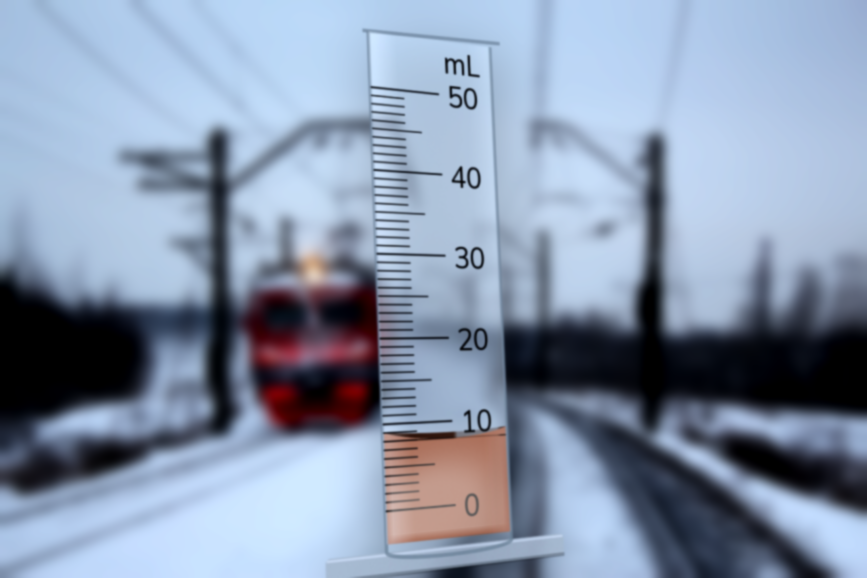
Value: 8 mL
